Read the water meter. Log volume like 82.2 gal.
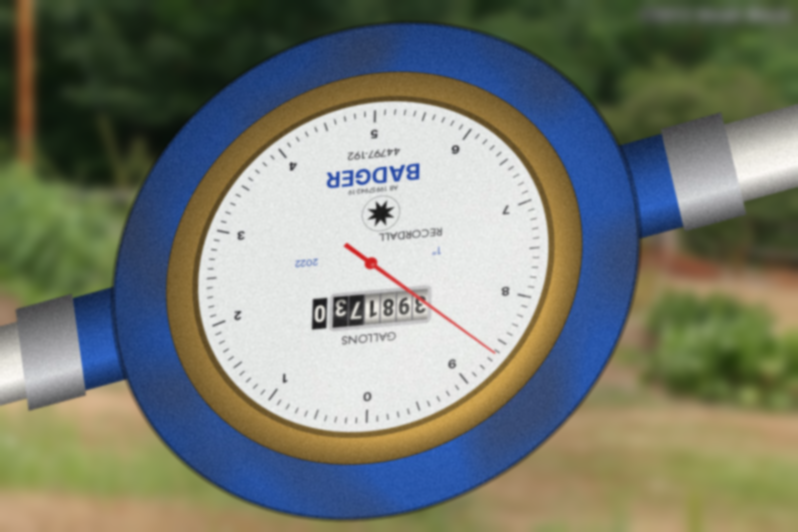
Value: 3981728.6 gal
